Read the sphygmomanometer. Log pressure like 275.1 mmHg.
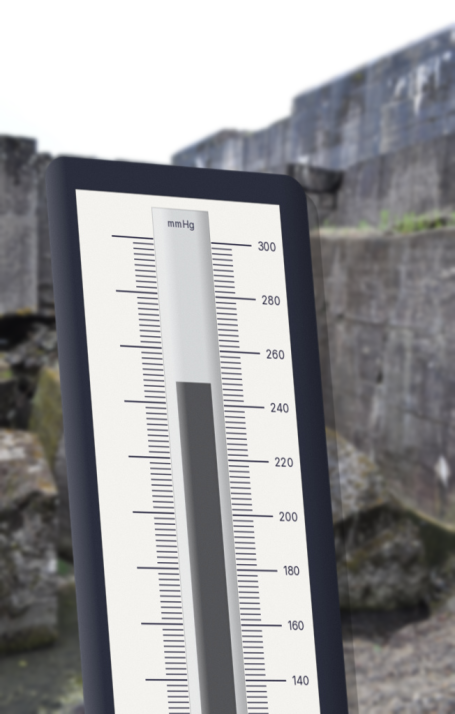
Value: 248 mmHg
